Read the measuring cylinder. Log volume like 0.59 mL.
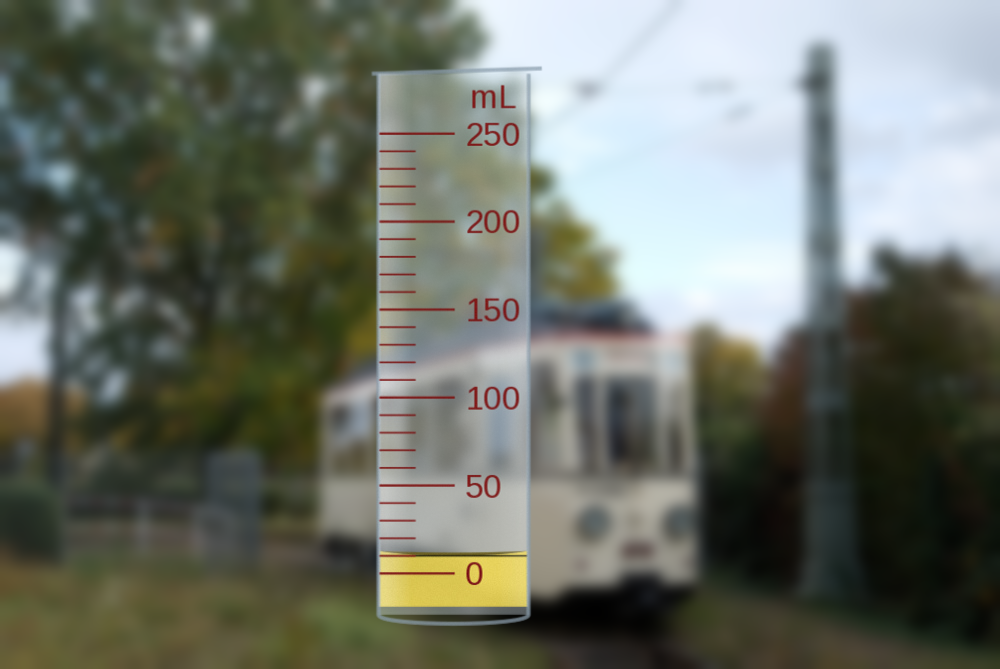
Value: 10 mL
